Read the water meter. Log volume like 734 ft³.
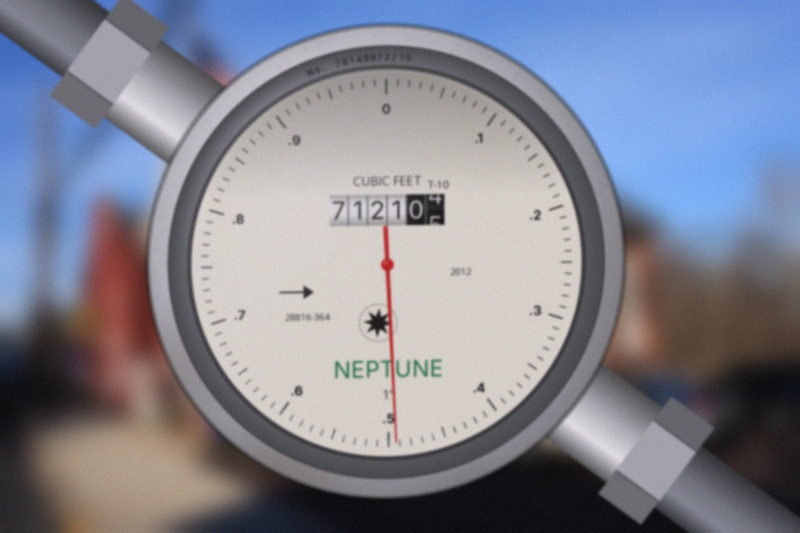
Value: 712104.49 ft³
